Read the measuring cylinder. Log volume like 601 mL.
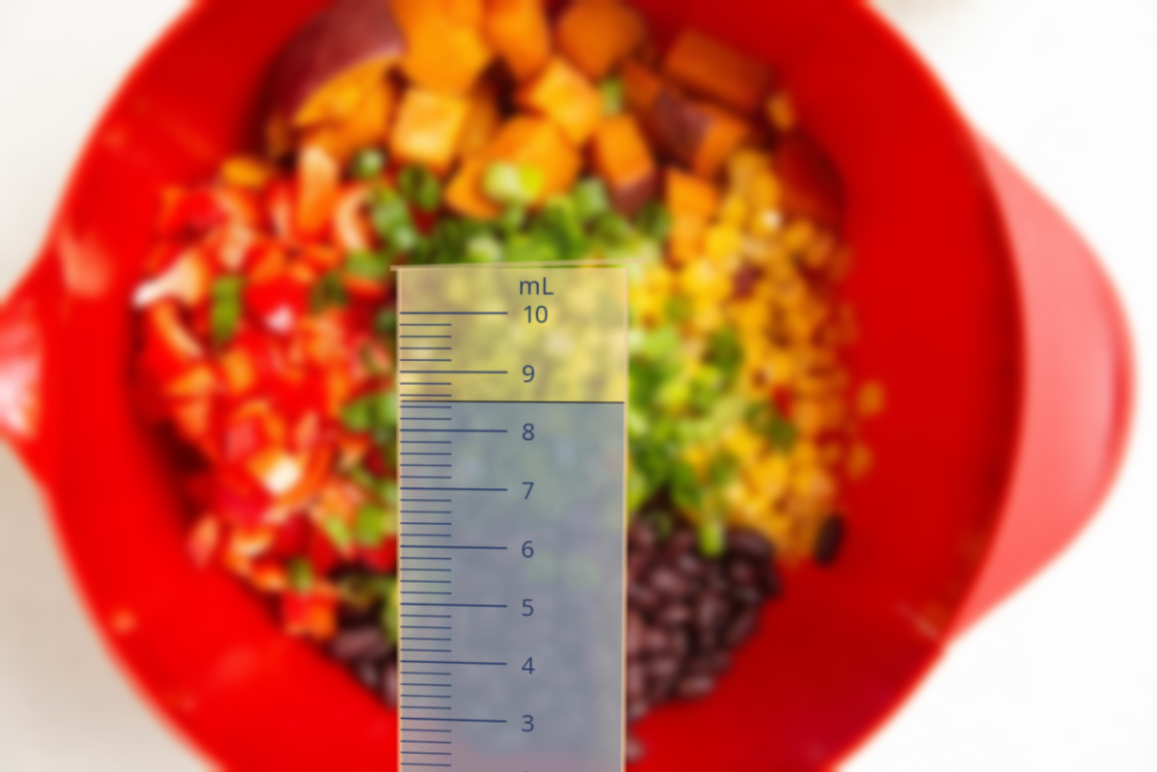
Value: 8.5 mL
